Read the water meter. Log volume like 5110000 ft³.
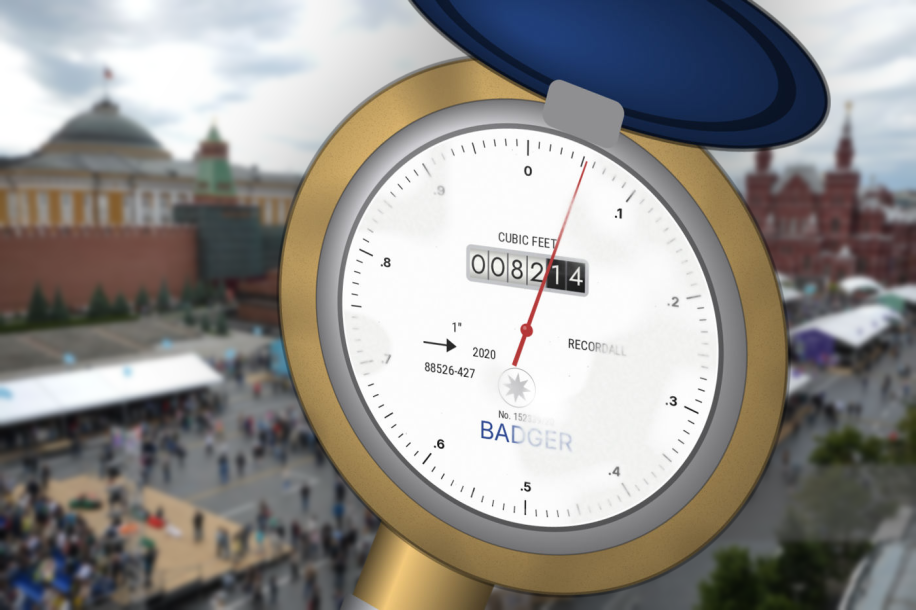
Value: 8214.05 ft³
